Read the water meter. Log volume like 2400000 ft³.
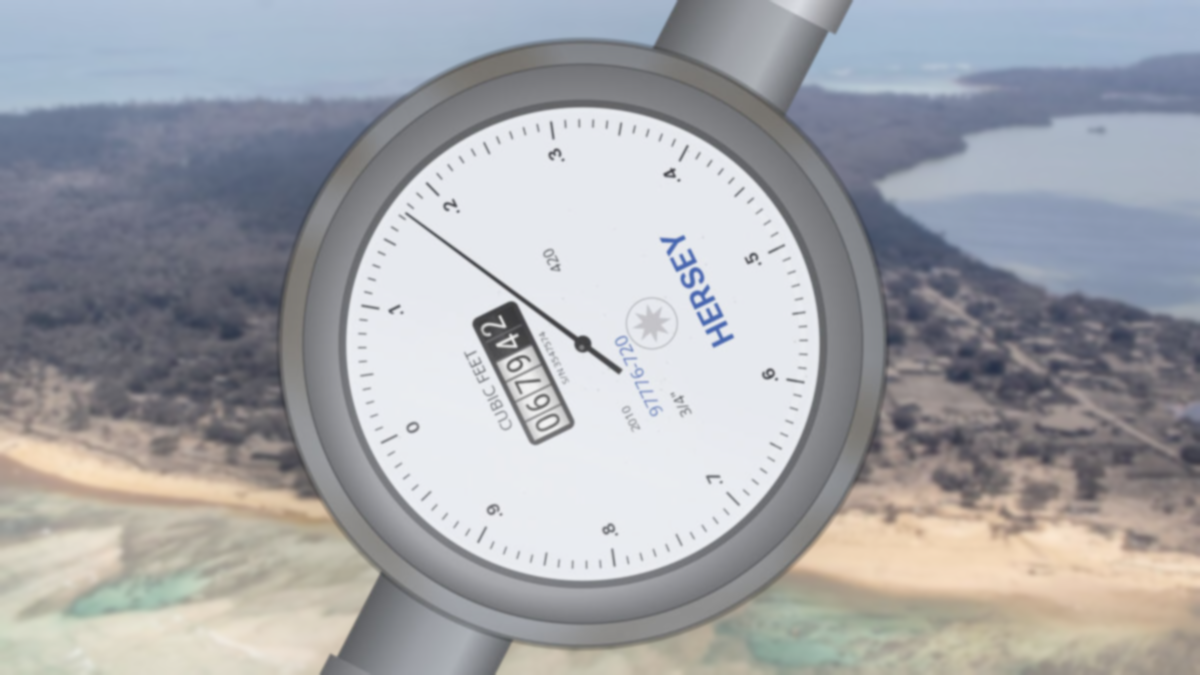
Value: 67942.17 ft³
